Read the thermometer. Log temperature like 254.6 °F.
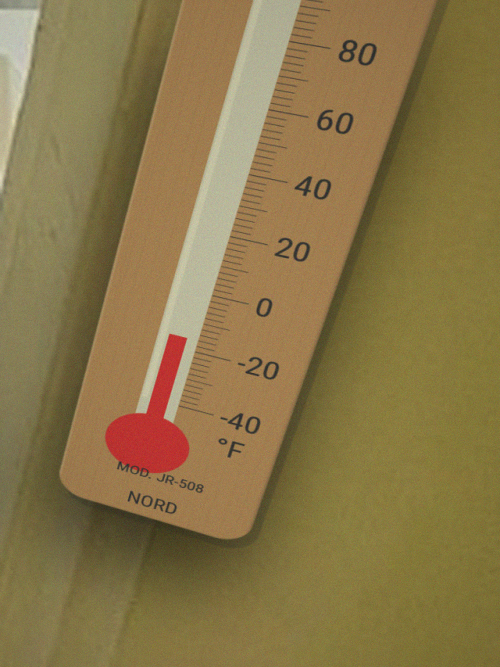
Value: -16 °F
